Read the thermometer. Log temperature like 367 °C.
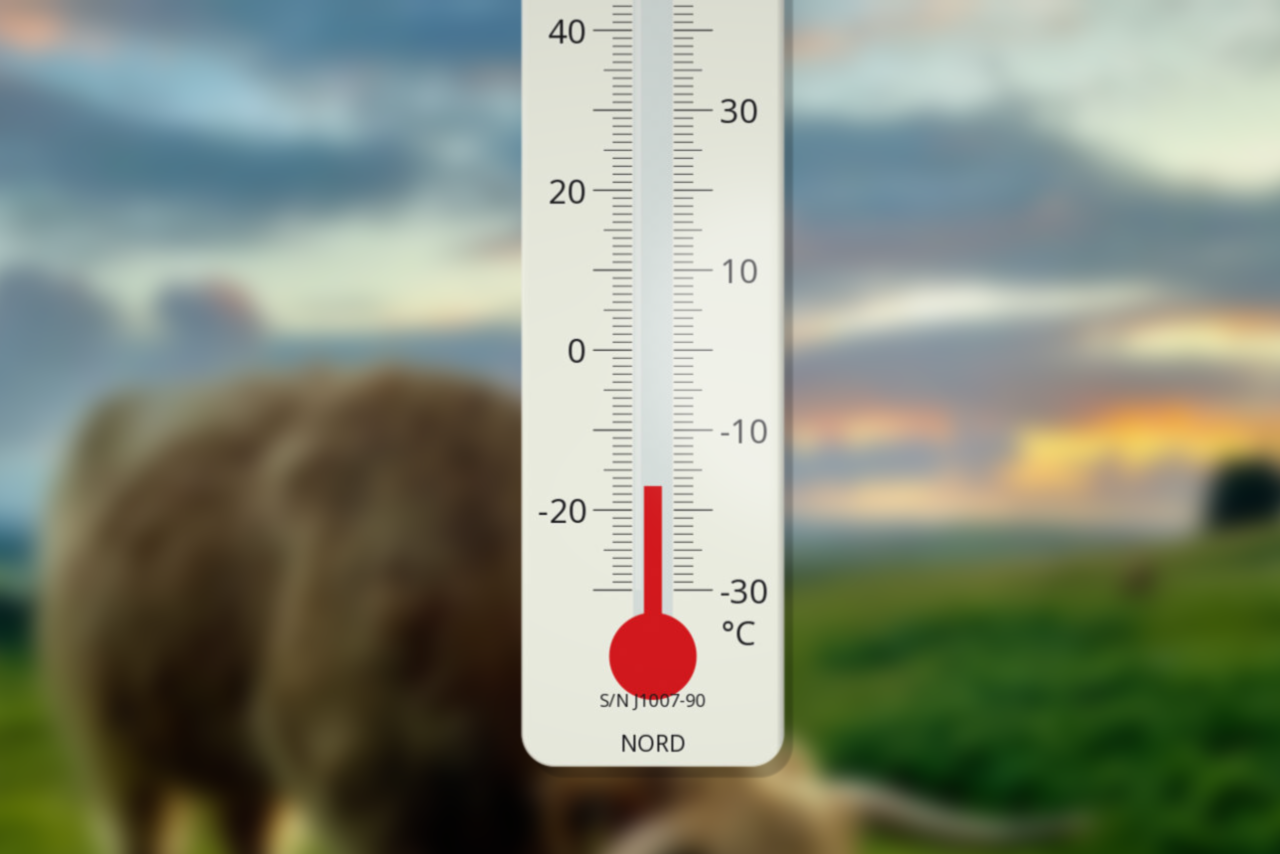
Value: -17 °C
